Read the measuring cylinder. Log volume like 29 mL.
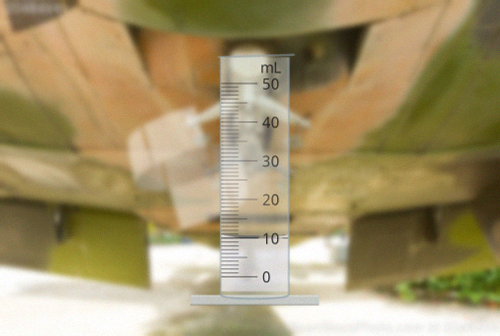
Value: 10 mL
